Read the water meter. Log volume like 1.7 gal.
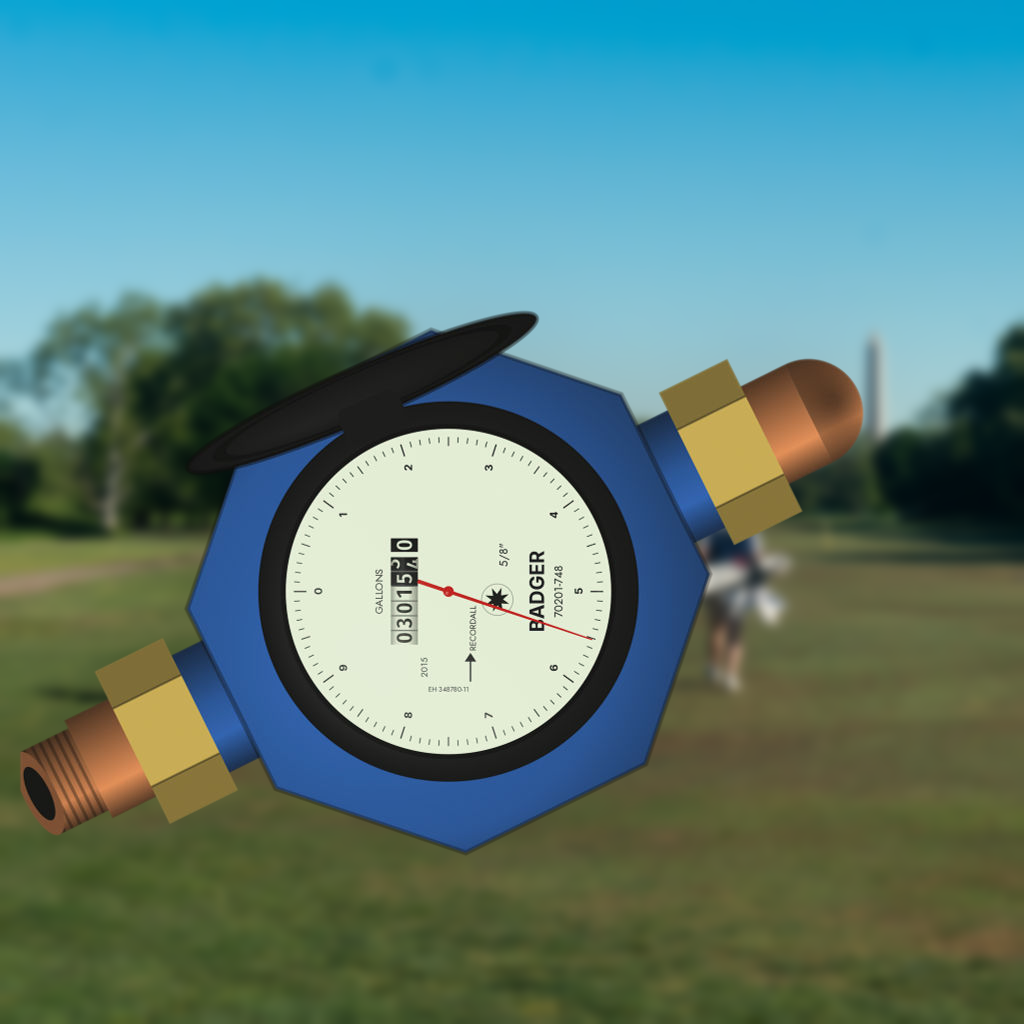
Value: 301535.5 gal
